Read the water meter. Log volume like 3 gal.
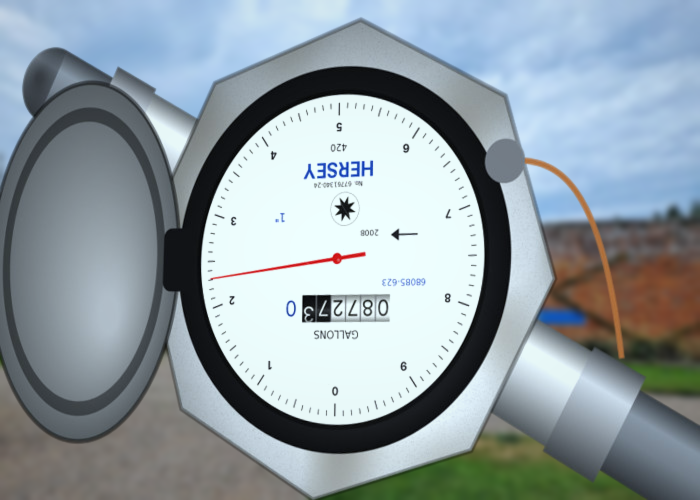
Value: 872732.3 gal
